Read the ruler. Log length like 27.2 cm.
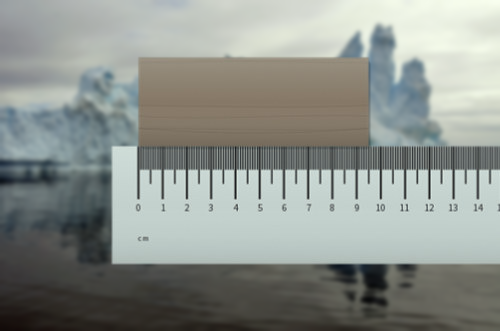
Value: 9.5 cm
